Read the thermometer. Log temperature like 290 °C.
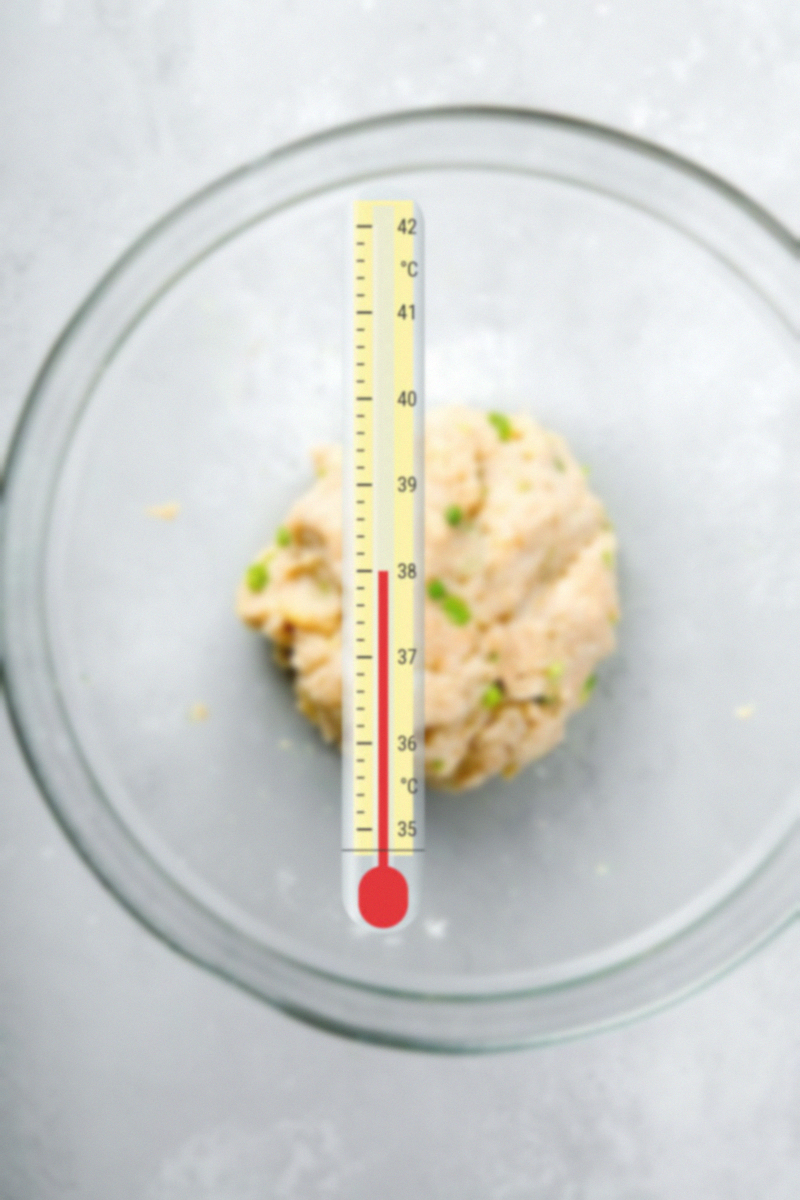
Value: 38 °C
